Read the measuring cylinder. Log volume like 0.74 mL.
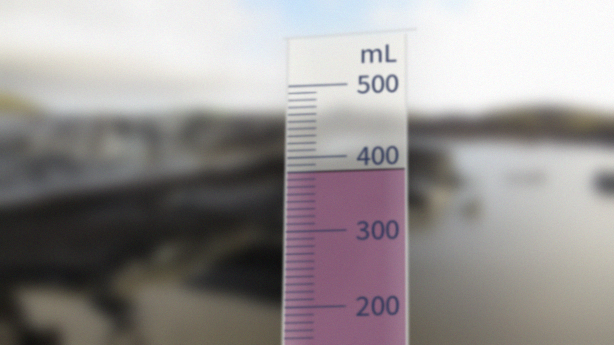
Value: 380 mL
